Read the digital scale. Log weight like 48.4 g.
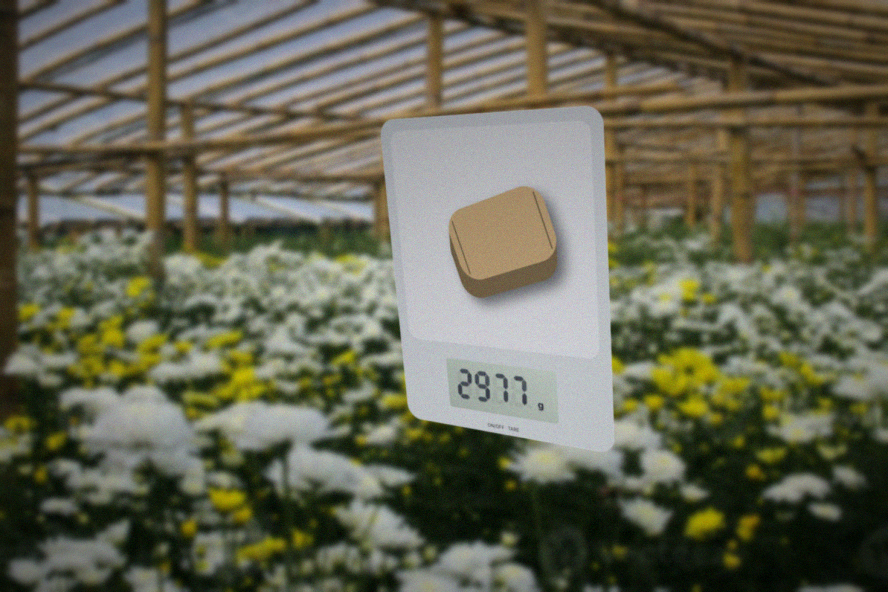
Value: 2977 g
